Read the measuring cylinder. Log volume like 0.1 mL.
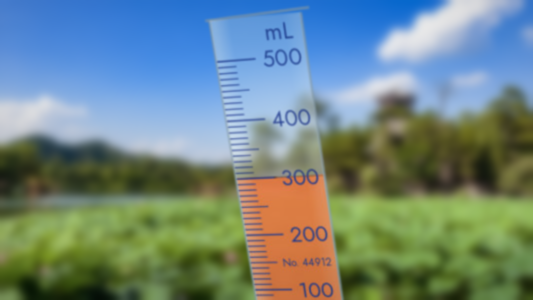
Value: 300 mL
